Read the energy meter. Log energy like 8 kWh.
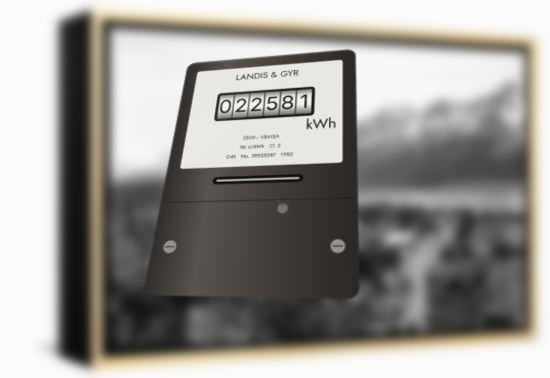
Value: 22581 kWh
